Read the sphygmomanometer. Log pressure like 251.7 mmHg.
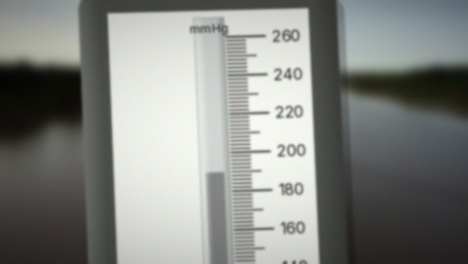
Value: 190 mmHg
